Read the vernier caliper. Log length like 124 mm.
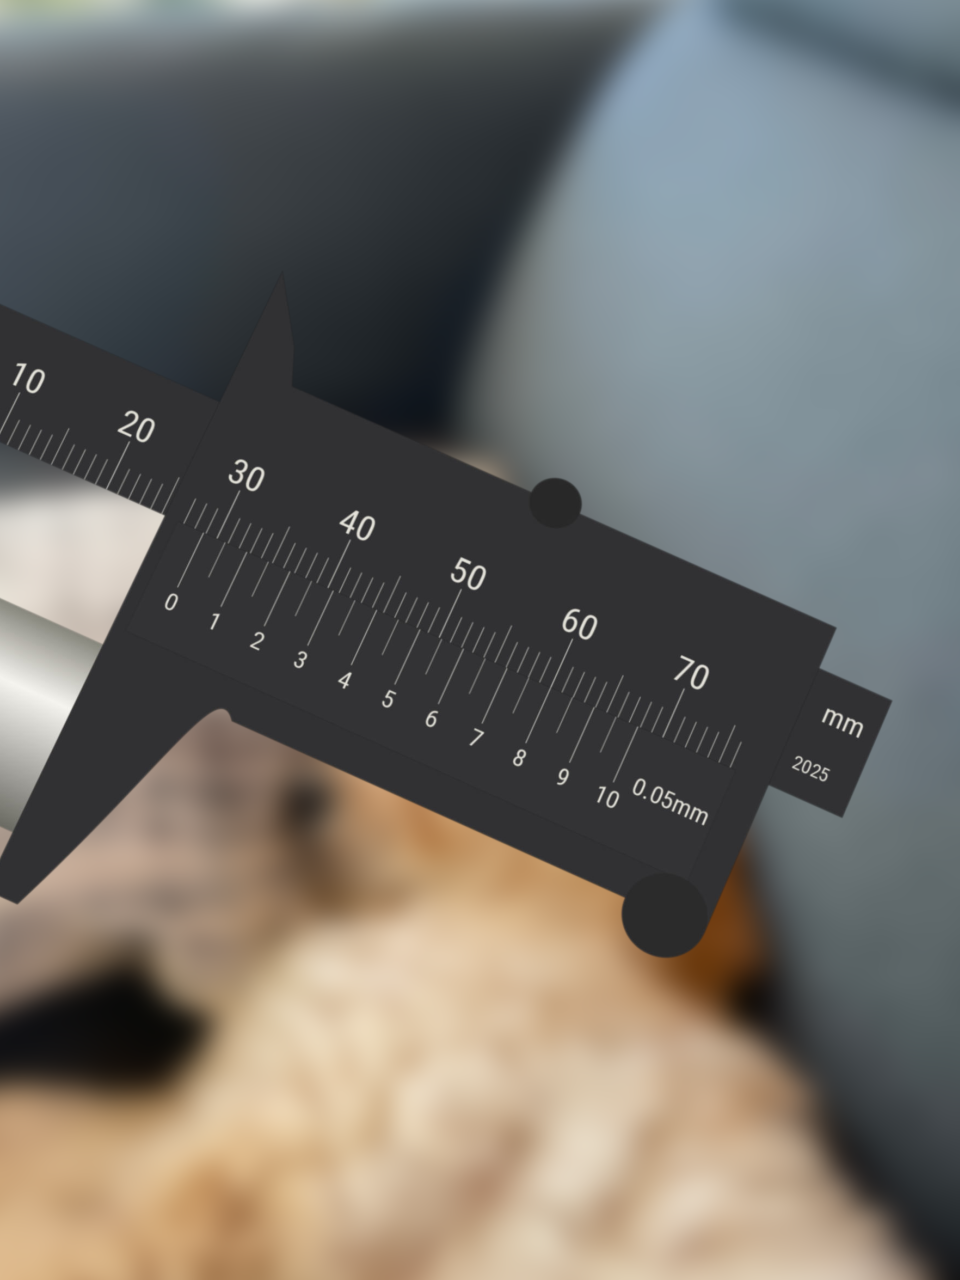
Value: 28.8 mm
